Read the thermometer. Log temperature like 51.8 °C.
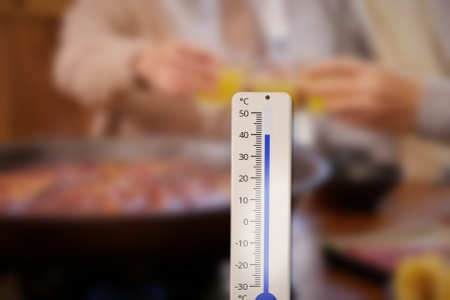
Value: 40 °C
